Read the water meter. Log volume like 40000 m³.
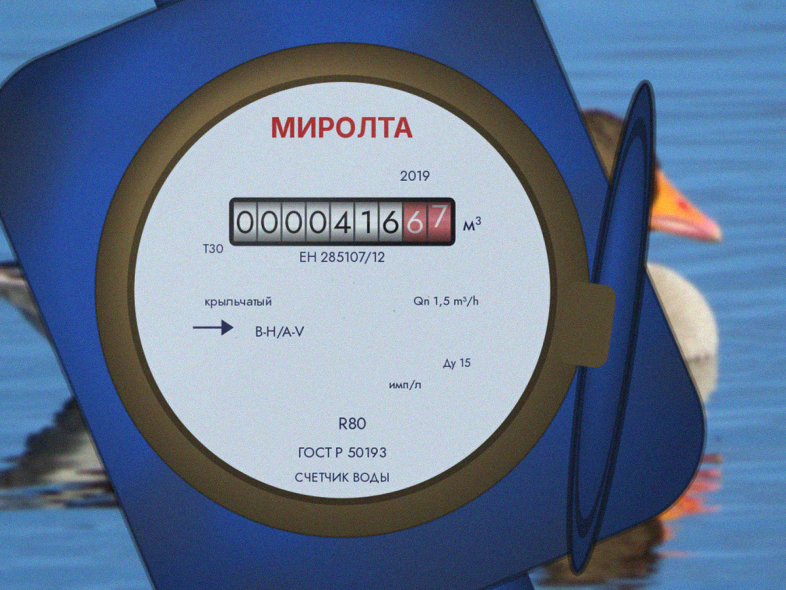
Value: 416.67 m³
